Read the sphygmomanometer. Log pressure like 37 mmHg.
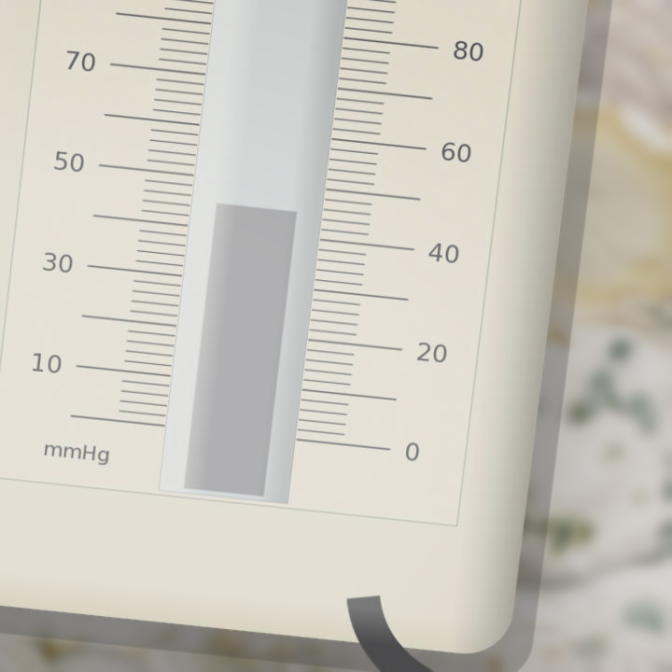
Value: 45 mmHg
